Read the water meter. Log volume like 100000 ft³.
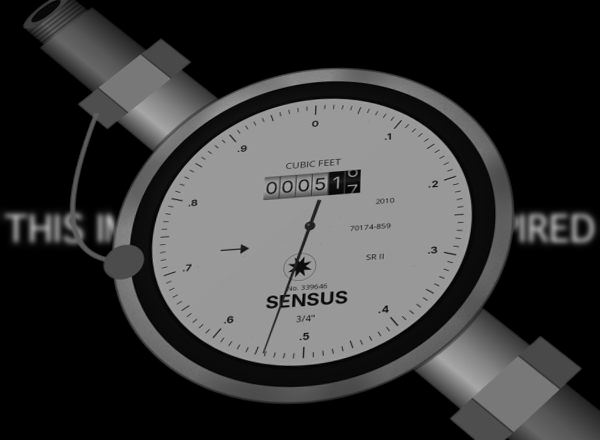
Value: 516.54 ft³
